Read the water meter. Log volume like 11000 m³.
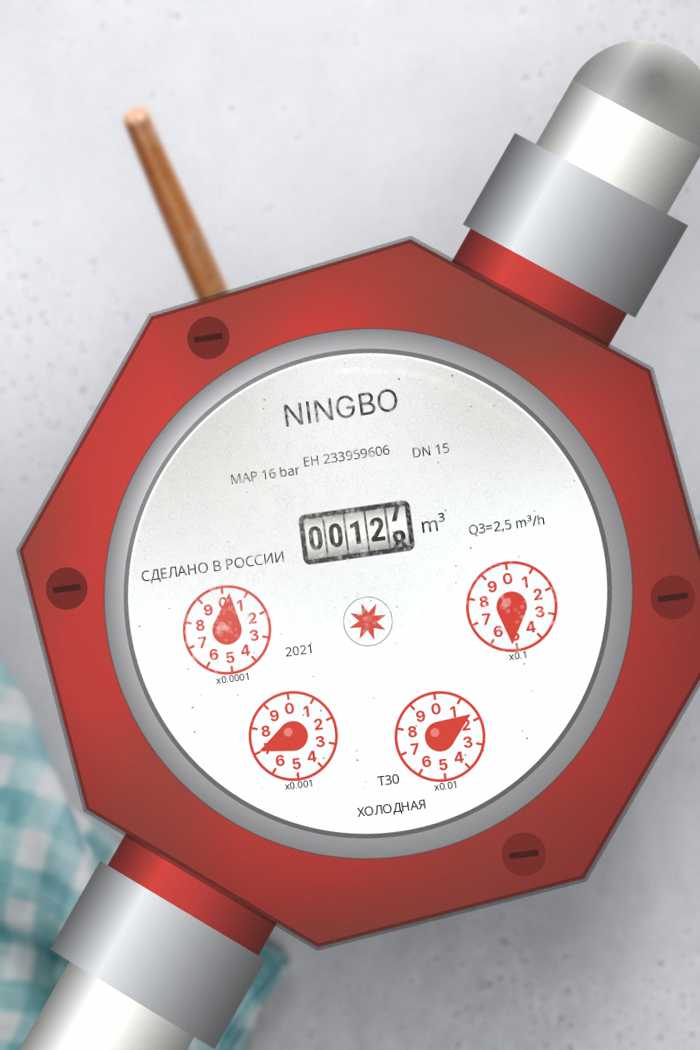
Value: 127.5170 m³
